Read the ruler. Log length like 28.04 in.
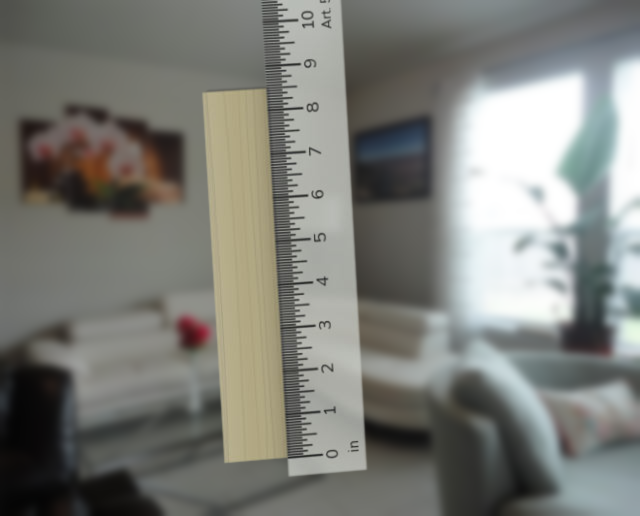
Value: 8.5 in
